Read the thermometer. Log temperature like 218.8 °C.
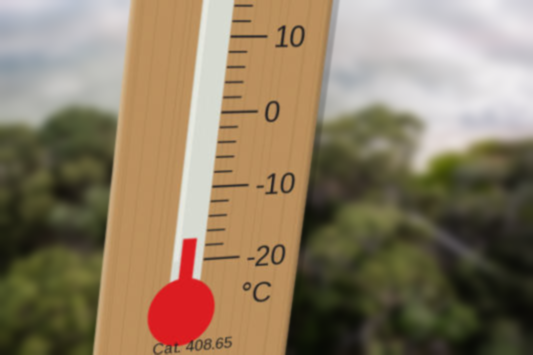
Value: -17 °C
